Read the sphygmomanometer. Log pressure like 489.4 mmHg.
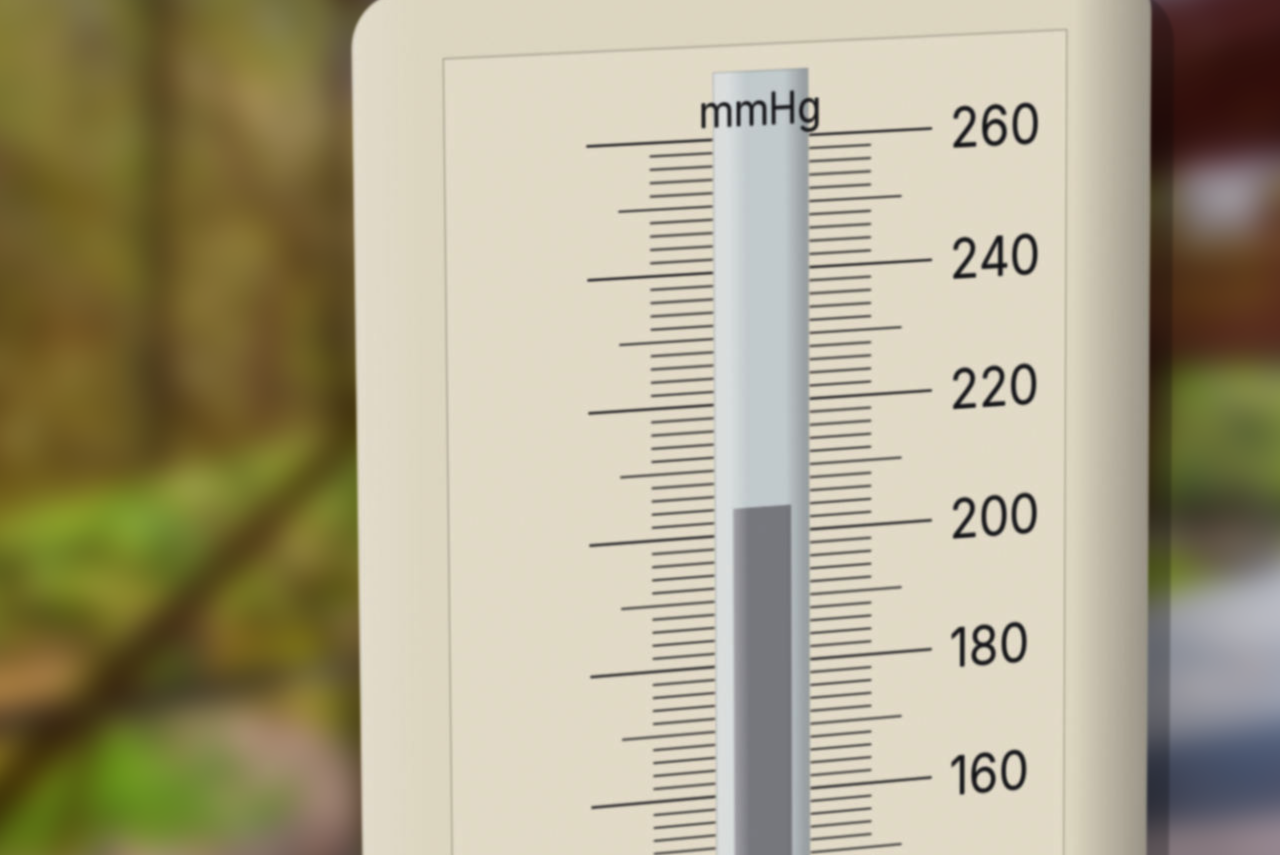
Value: 204 mmHg
